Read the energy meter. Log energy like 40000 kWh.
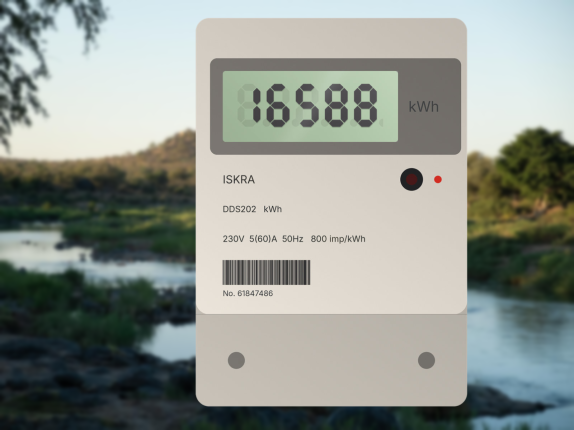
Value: 16588 kWh
